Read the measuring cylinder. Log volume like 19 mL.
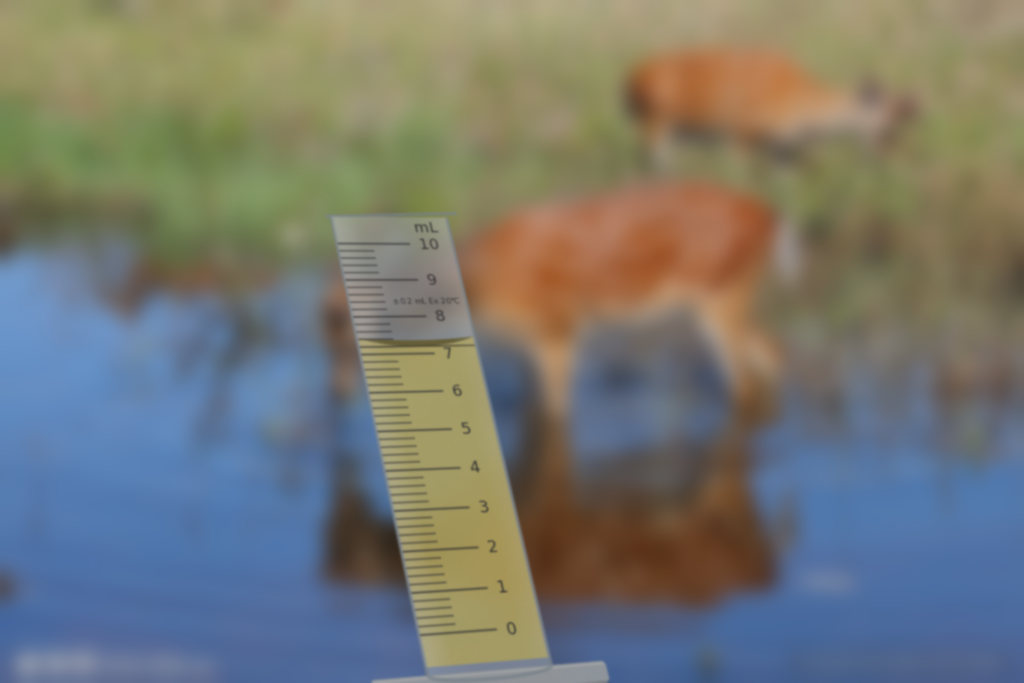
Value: 7.2 mL
